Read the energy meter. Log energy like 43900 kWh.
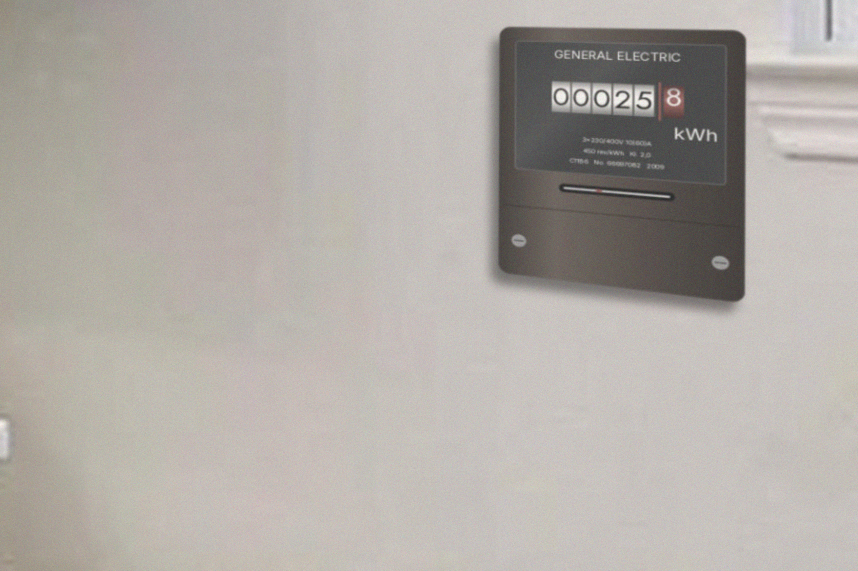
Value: 25.8 kWh
